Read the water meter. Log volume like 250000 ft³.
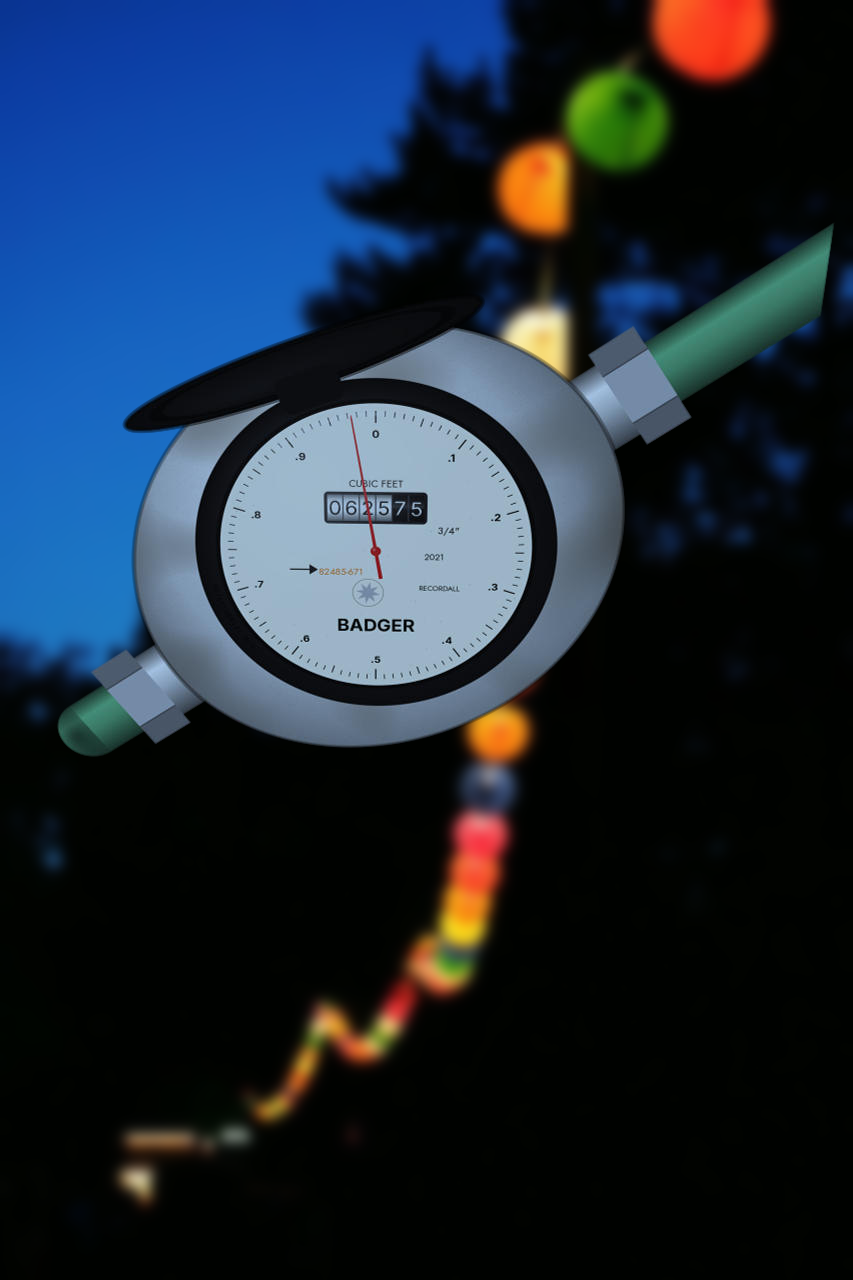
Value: 62574.97 ft³
